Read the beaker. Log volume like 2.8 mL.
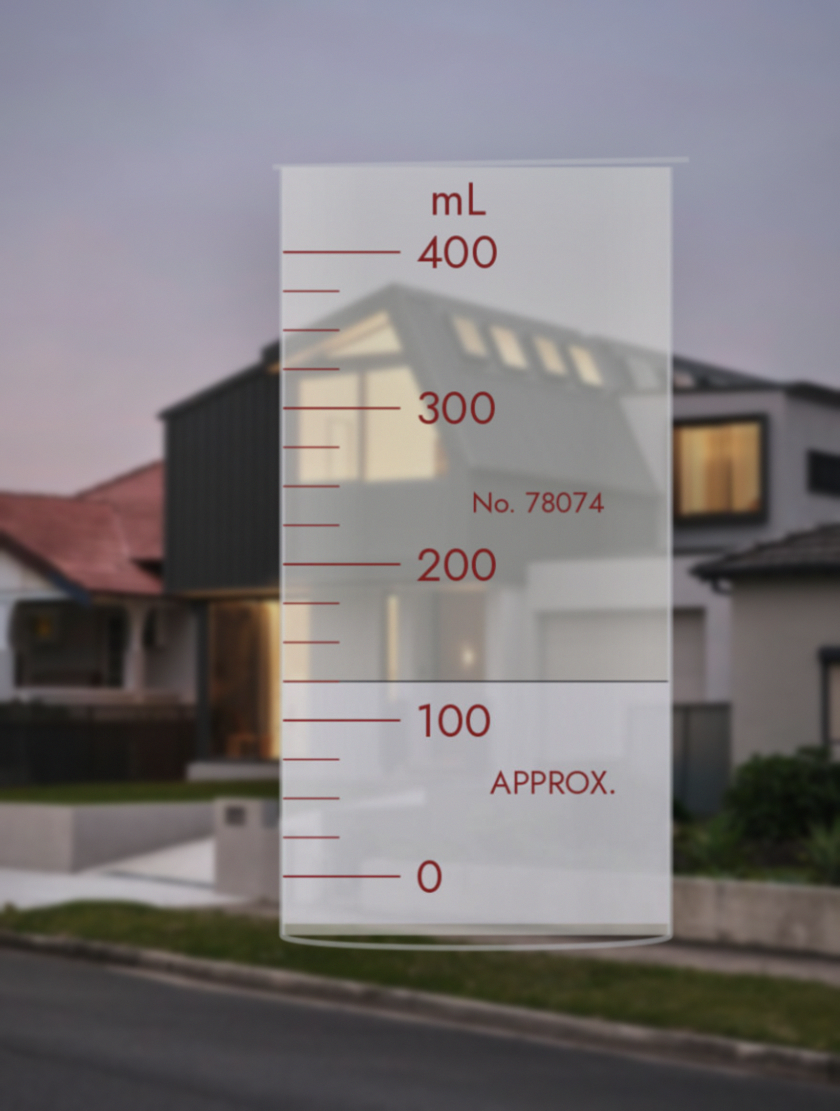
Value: 125 mL
